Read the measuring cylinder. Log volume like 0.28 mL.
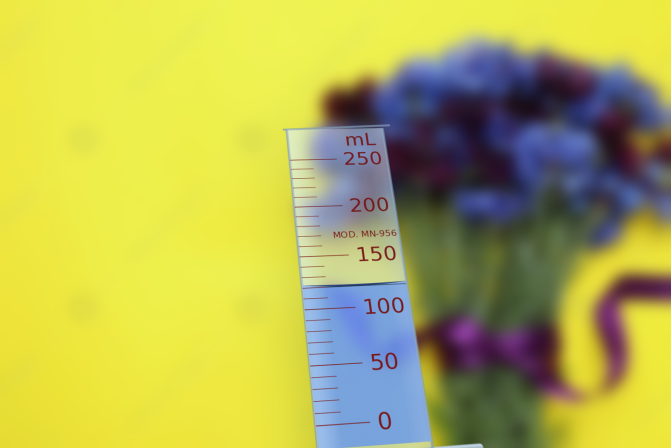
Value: 120 mL
